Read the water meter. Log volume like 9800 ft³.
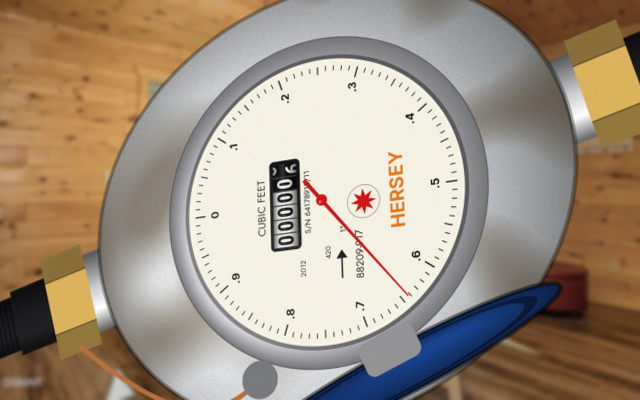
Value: 5.64 ft³
